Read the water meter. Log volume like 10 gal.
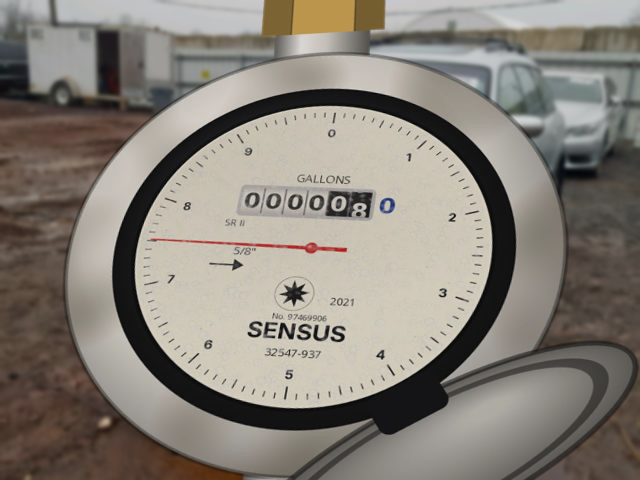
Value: 77.5 gal
